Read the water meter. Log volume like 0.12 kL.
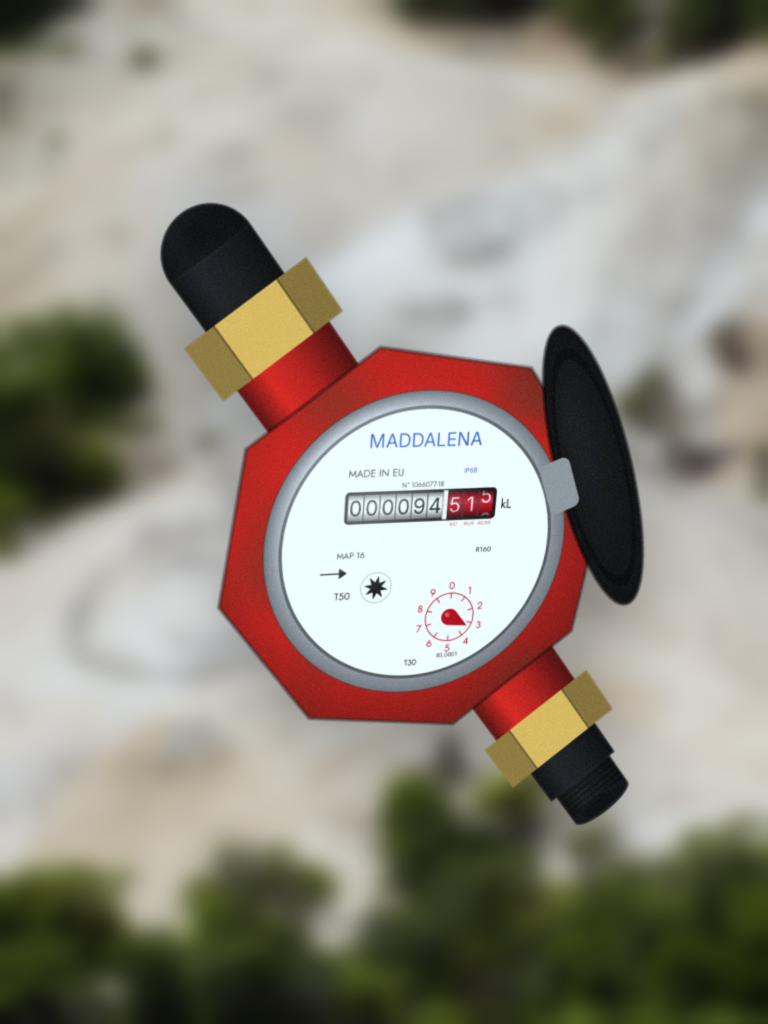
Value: 94.5153 kL
